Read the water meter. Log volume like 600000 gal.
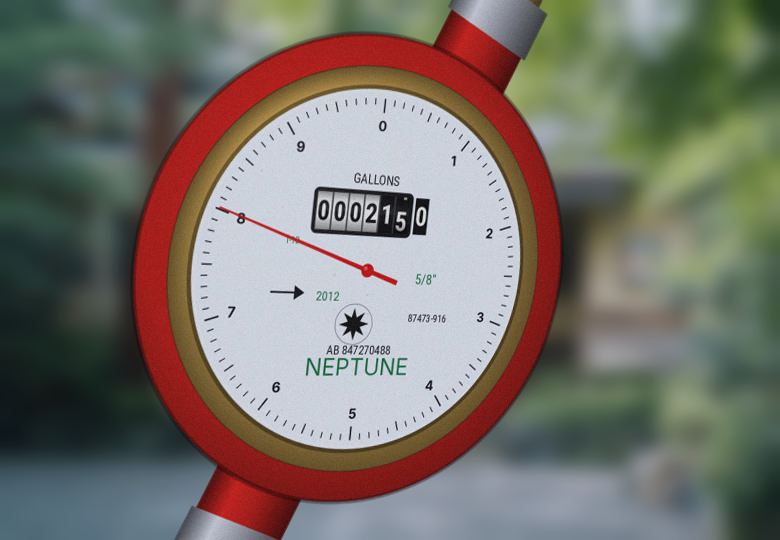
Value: 2148.0 gal
